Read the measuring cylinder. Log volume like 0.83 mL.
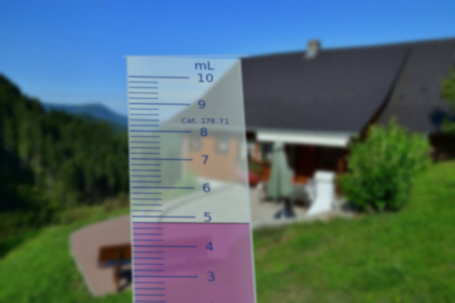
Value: 4.8 mL
